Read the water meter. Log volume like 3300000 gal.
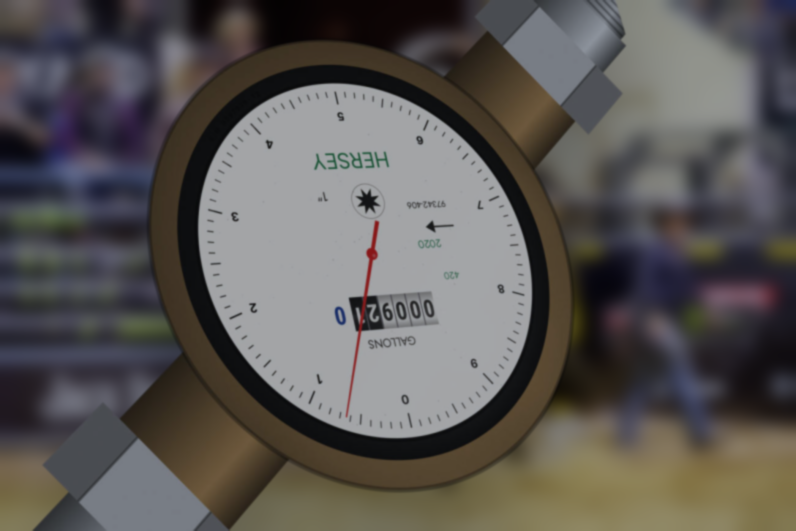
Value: 9210.6 gal
